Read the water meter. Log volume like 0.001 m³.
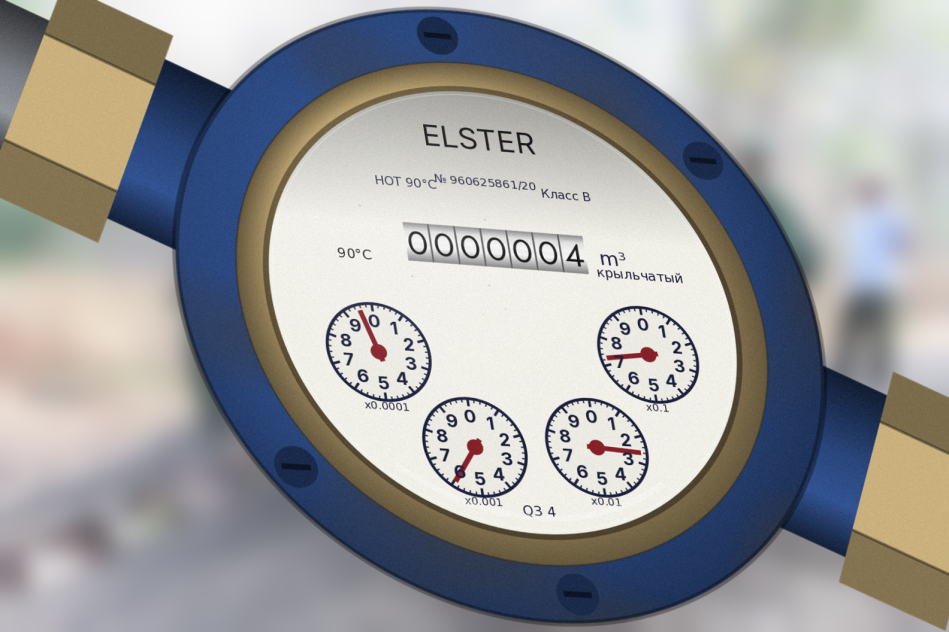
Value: 4.7259 m³
